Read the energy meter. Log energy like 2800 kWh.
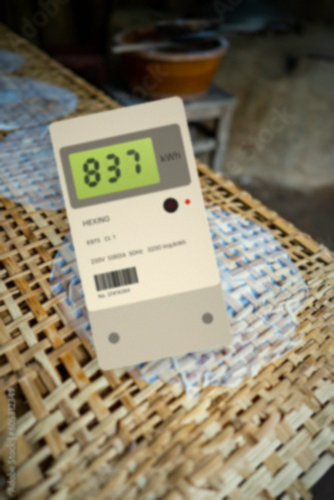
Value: 837 kWh
